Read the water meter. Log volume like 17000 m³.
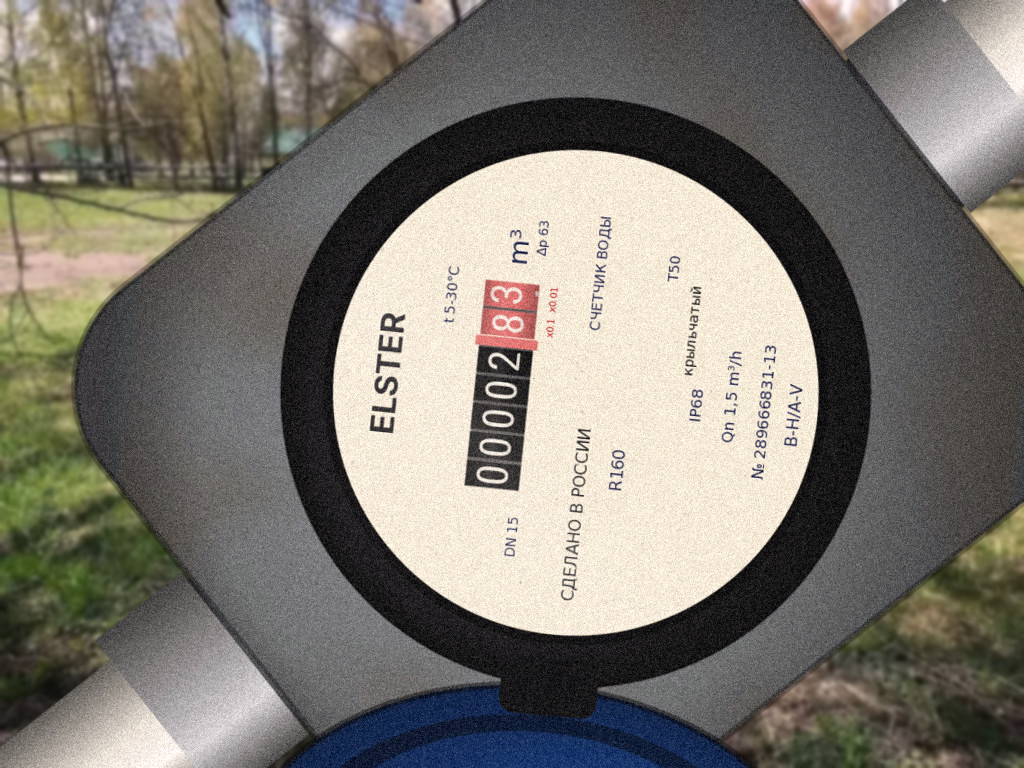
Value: 2.83 m³
